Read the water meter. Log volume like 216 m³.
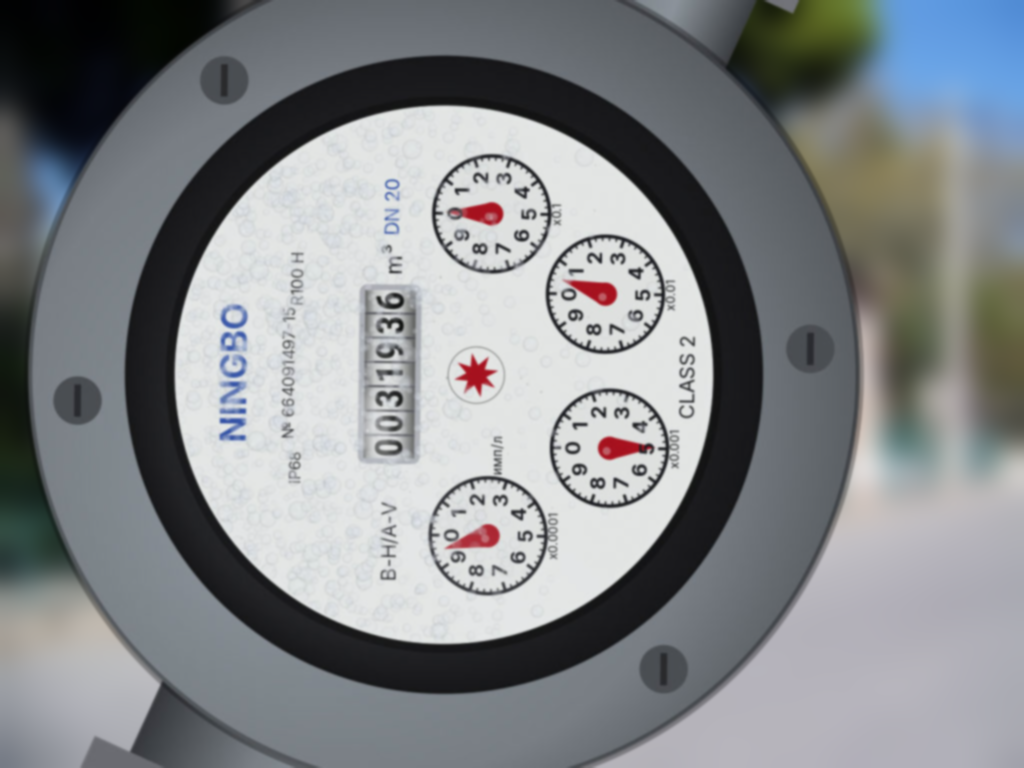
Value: 31936.0049 m³
